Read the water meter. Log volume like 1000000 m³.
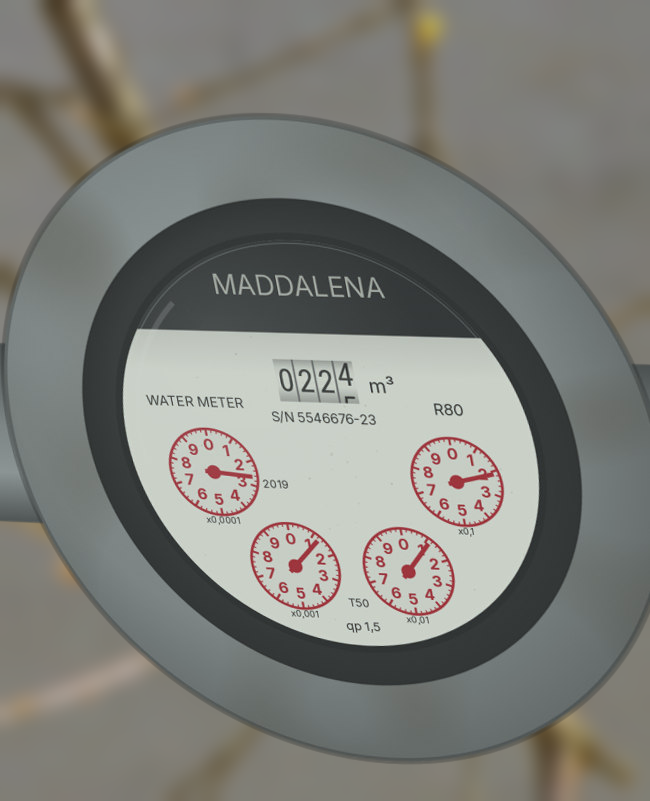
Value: 224.2112 m³
